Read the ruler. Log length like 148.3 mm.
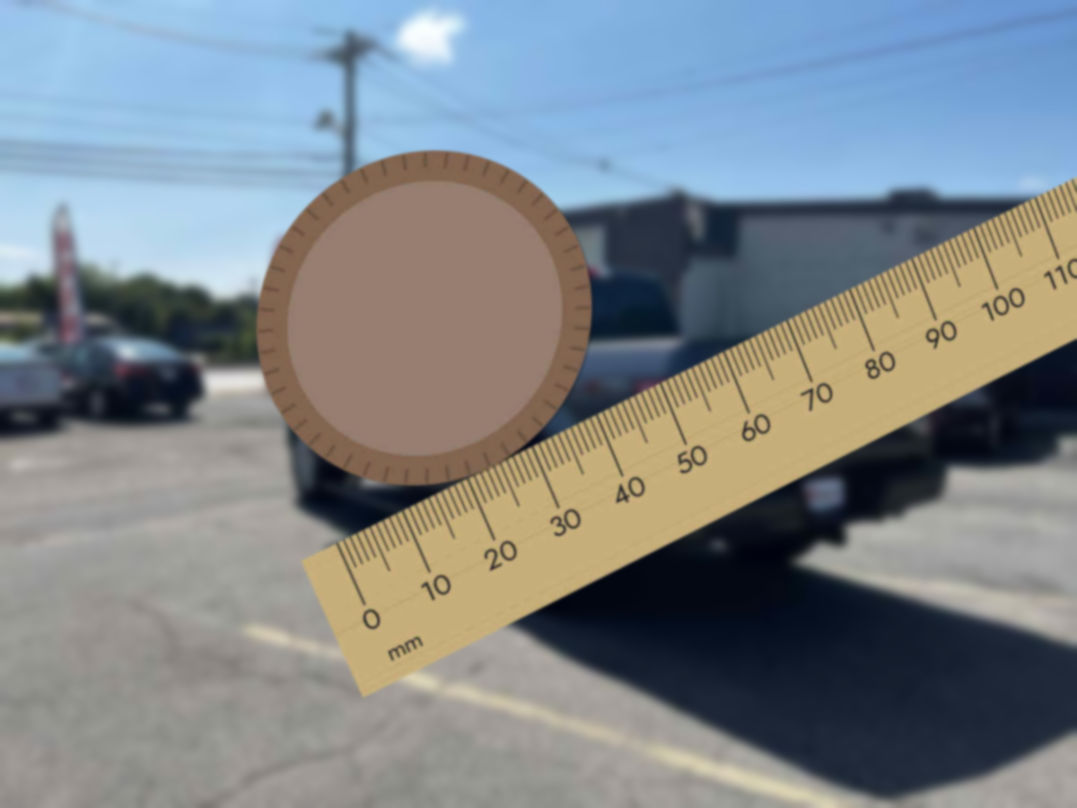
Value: 47 mm
